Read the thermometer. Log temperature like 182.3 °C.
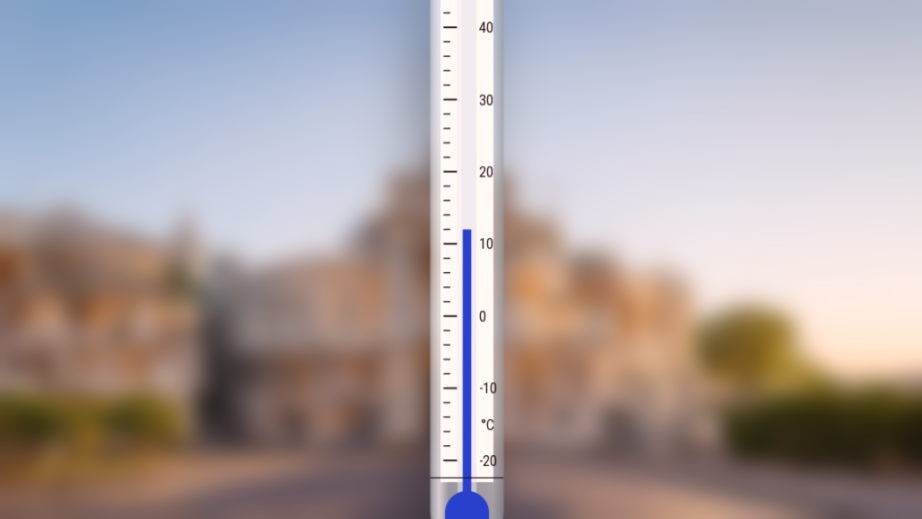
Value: 12 °C
